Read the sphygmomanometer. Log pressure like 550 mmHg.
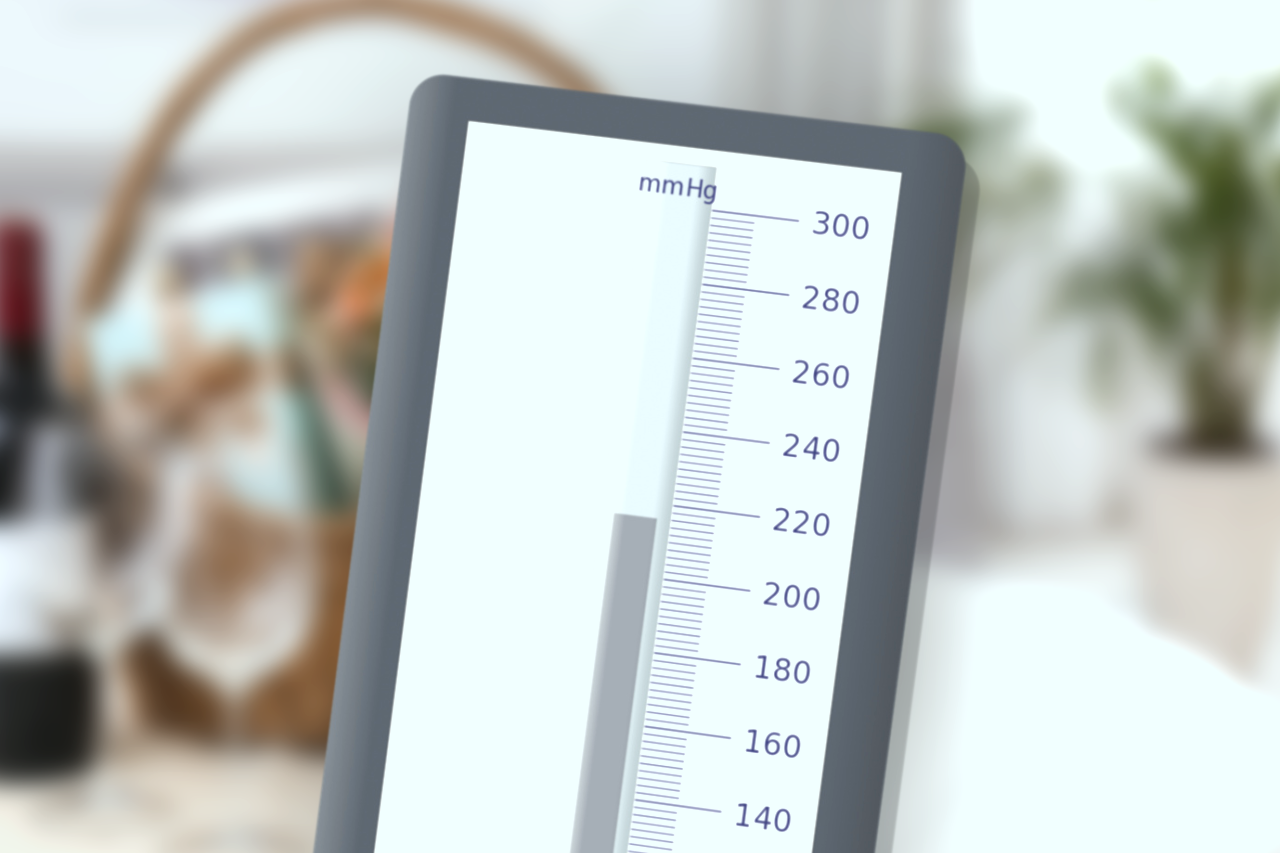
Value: 216 mmHg
